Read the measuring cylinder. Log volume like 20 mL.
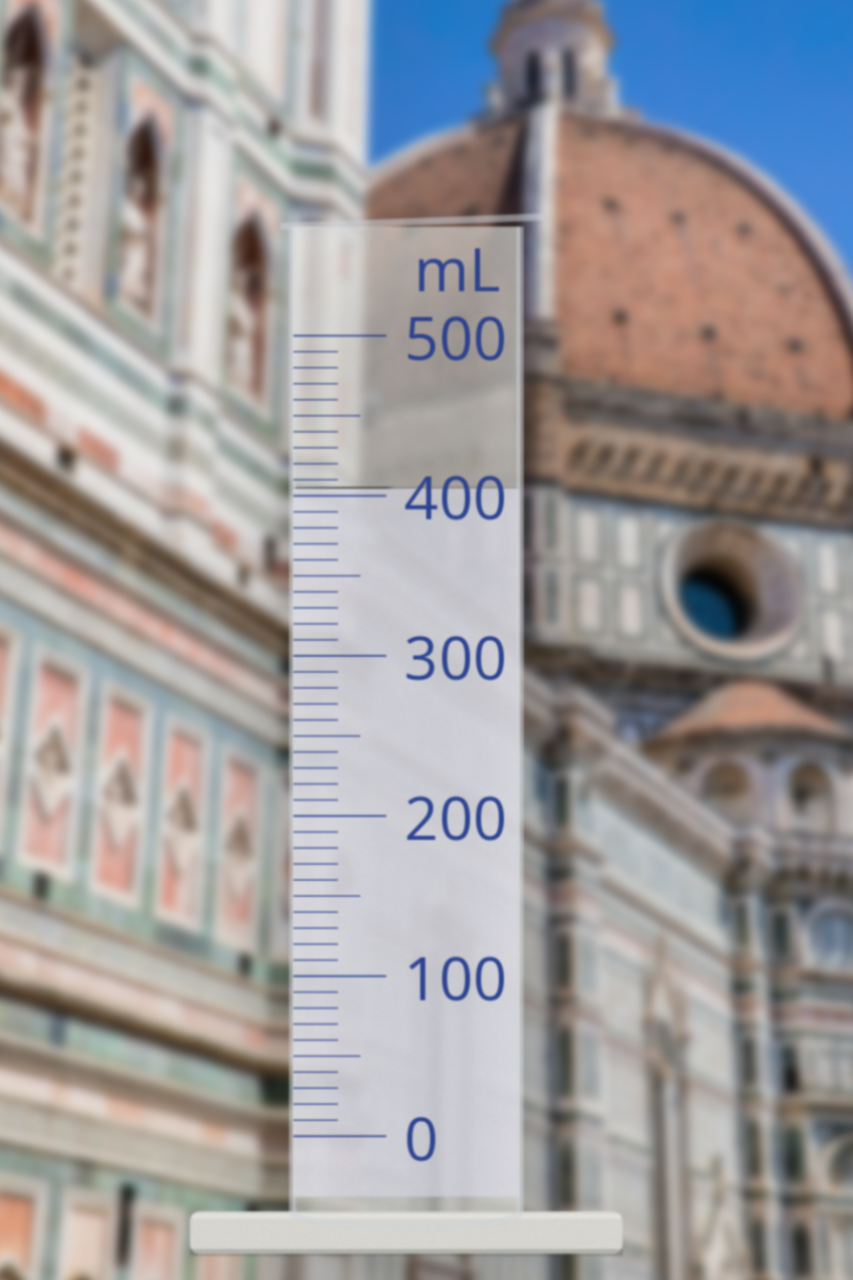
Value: 405 mL
